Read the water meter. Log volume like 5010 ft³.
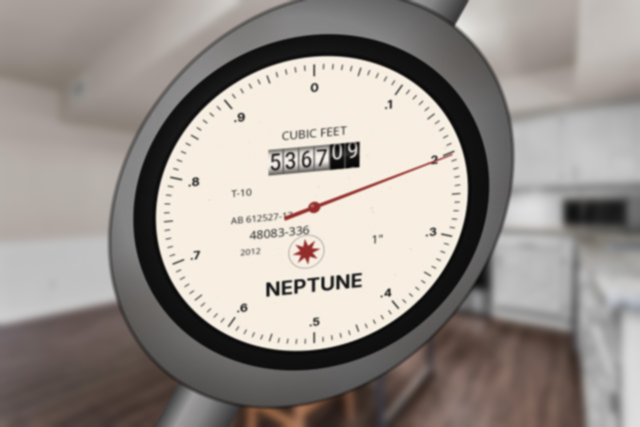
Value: 536709.20 ft³
